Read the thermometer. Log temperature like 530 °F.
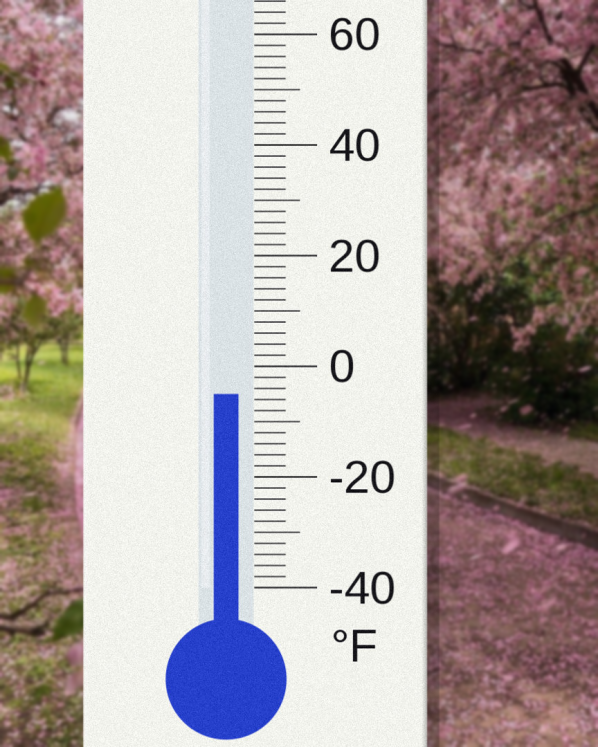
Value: -5 °F
